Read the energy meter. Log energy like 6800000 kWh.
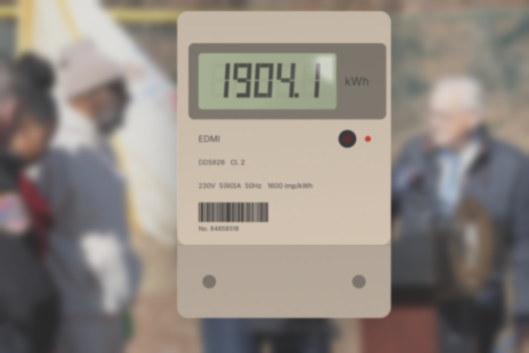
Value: 1904.1 kWh
